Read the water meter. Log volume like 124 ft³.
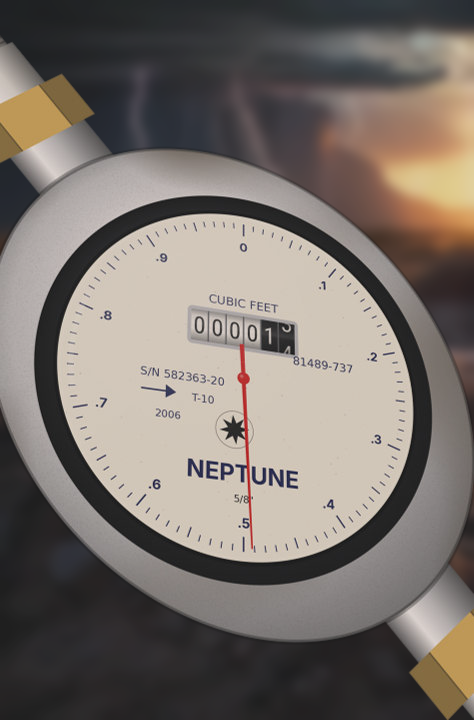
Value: 13.49 ft³
